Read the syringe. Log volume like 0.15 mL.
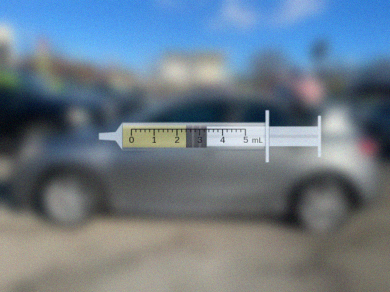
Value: 2.4 mL
